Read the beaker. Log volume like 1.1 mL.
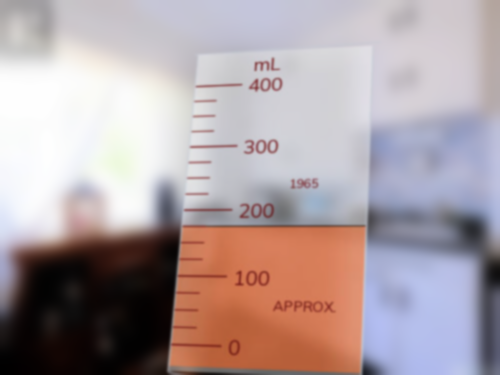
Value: 175 mL
